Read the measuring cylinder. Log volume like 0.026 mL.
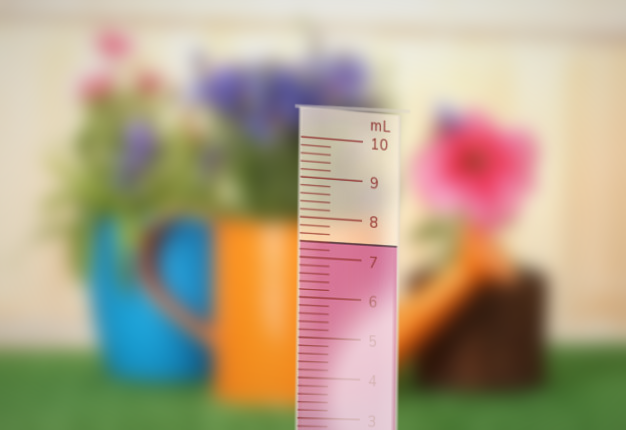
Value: 7.4 mL
